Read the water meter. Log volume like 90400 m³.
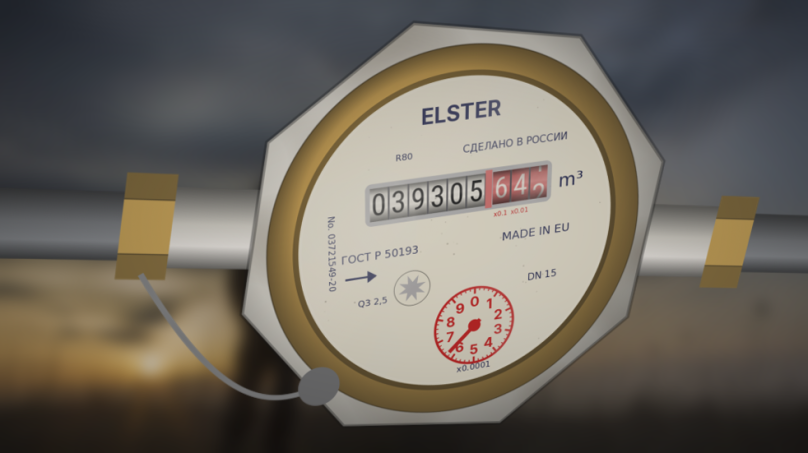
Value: 39305.6416 m³
